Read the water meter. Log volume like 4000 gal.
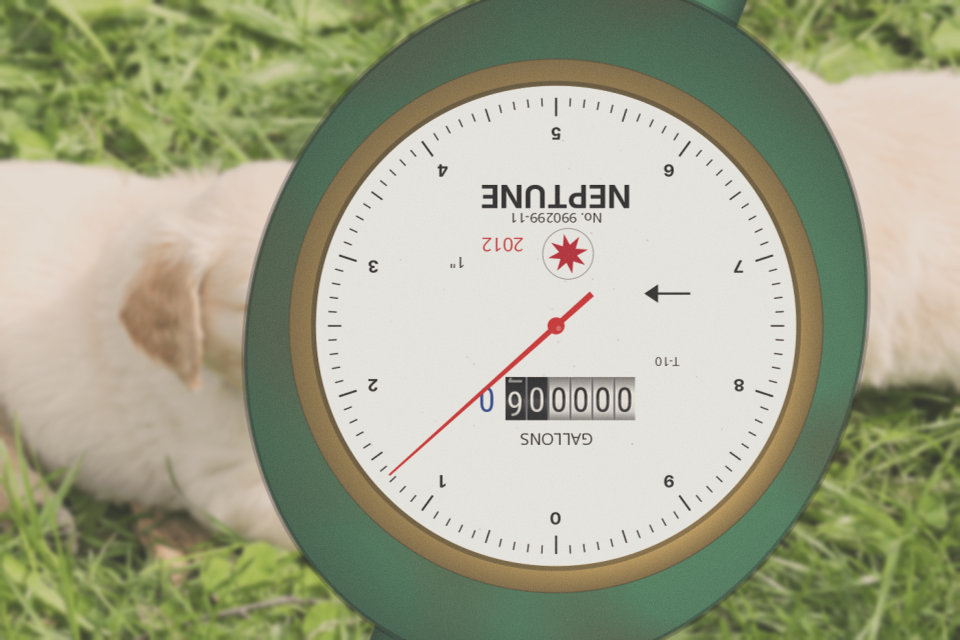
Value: 61.3 gal
